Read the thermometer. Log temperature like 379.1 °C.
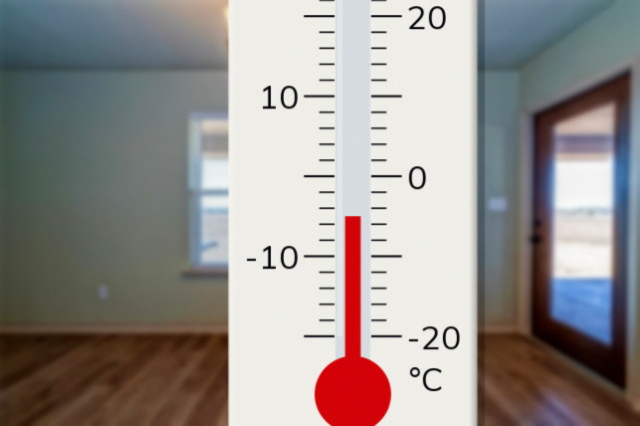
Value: -5 °C
